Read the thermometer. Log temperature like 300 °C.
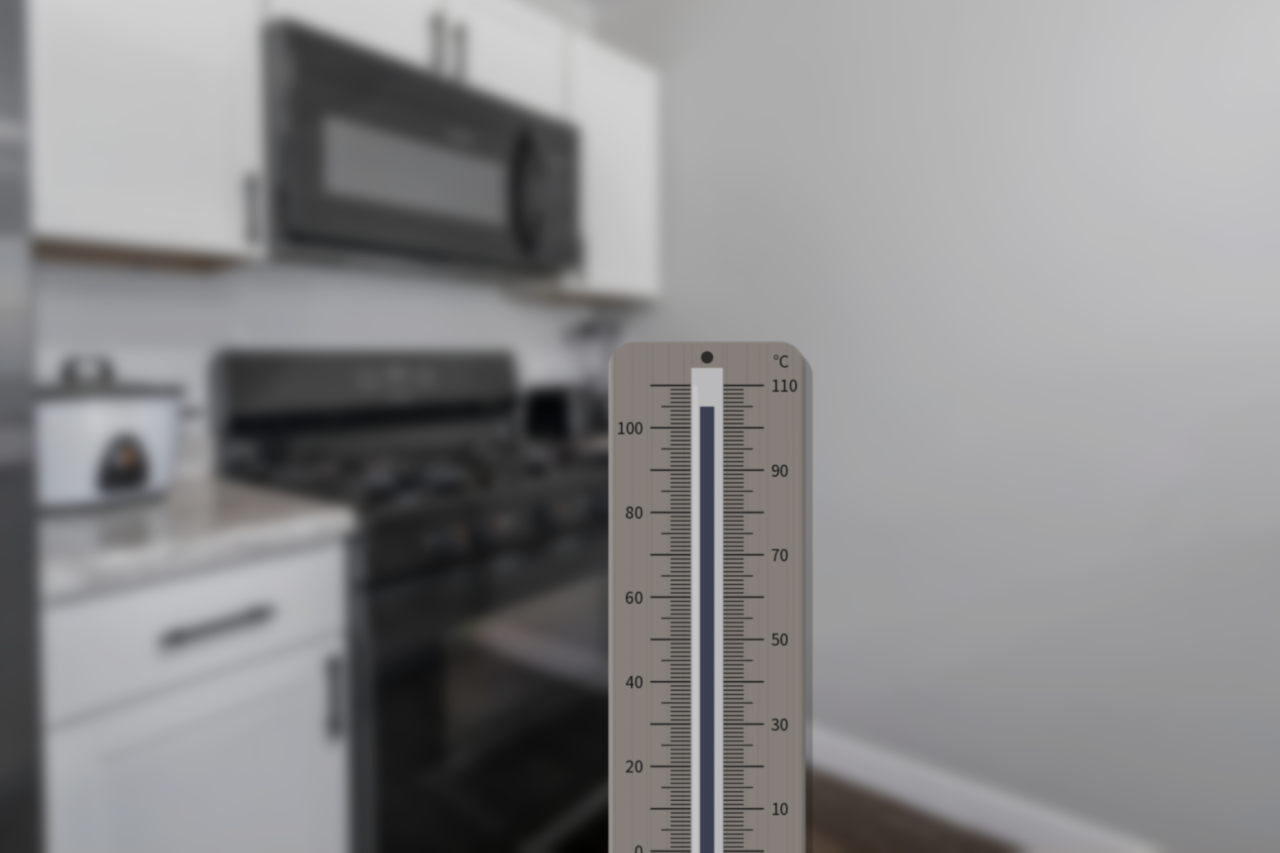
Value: 105 °C
